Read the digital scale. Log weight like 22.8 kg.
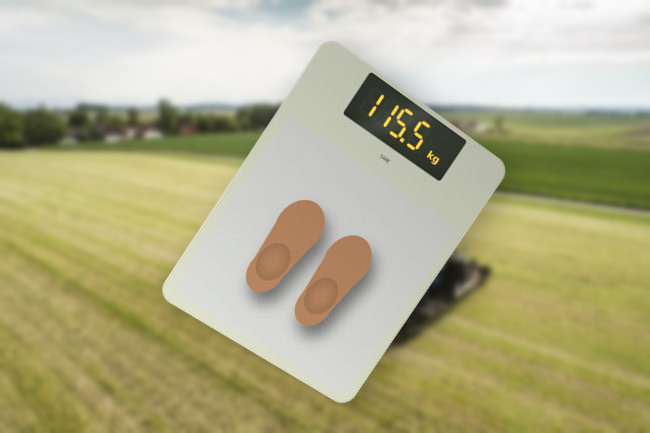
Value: 115.5 kg
